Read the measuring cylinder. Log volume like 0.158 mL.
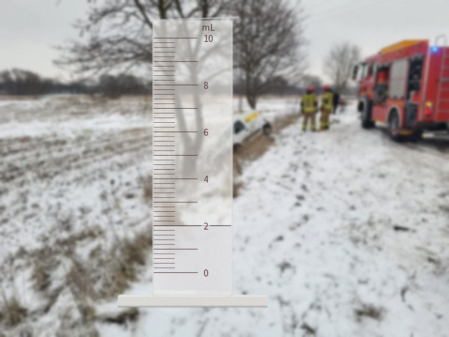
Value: 2 mL
